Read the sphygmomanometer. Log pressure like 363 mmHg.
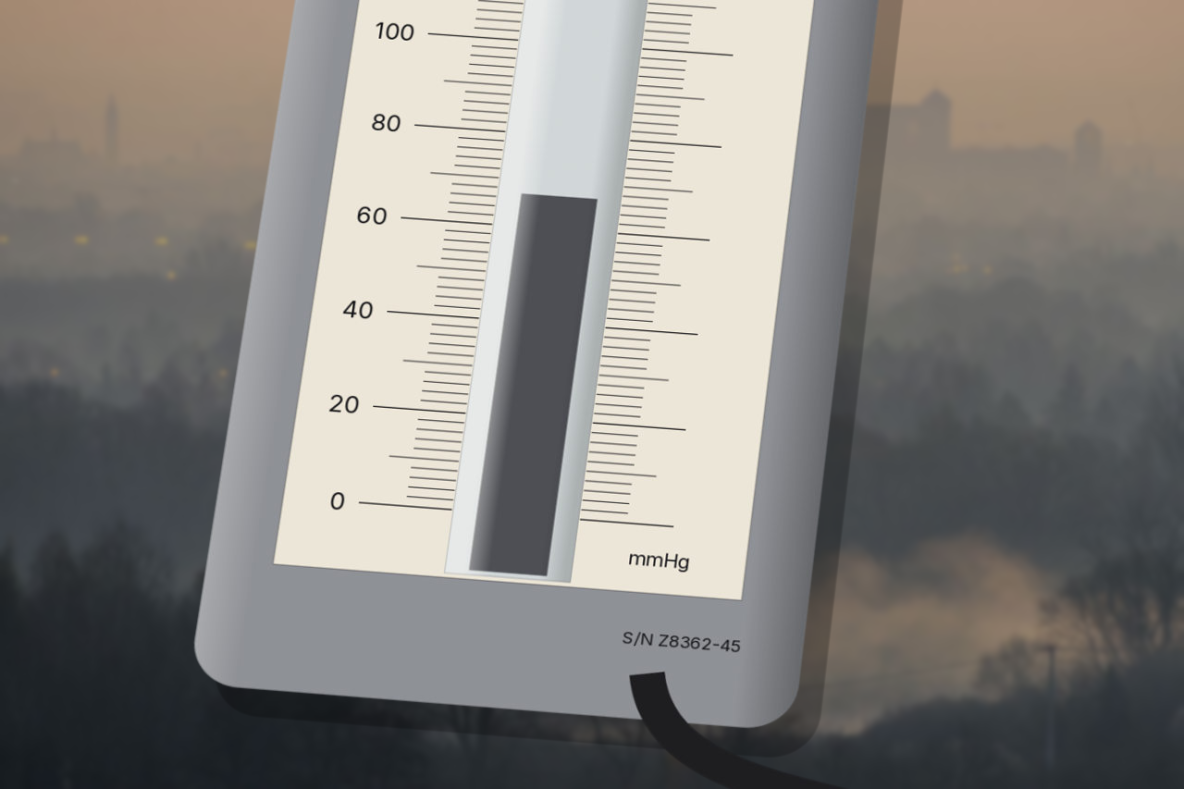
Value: 67 mmHg
